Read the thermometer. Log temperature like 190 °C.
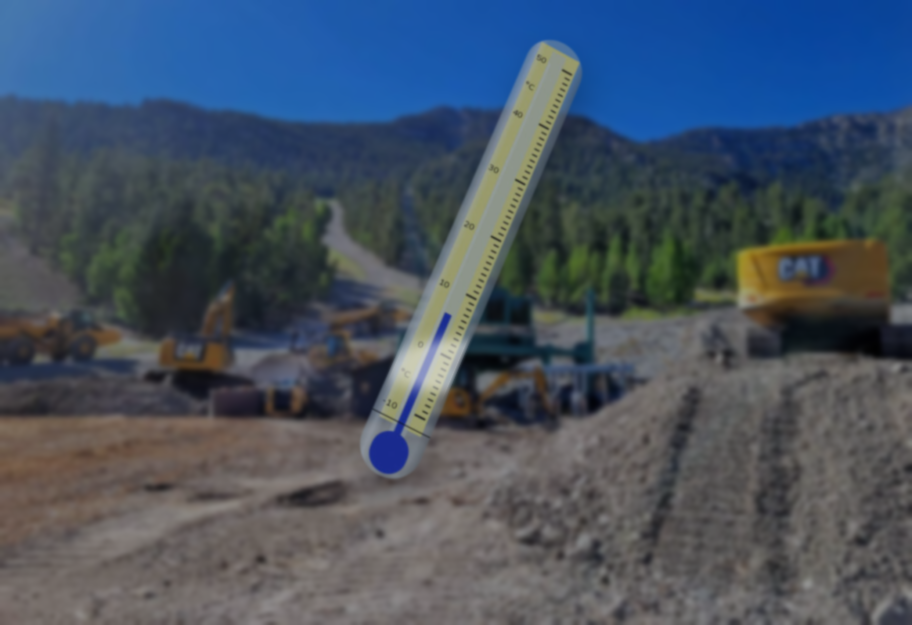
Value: 6 °C
